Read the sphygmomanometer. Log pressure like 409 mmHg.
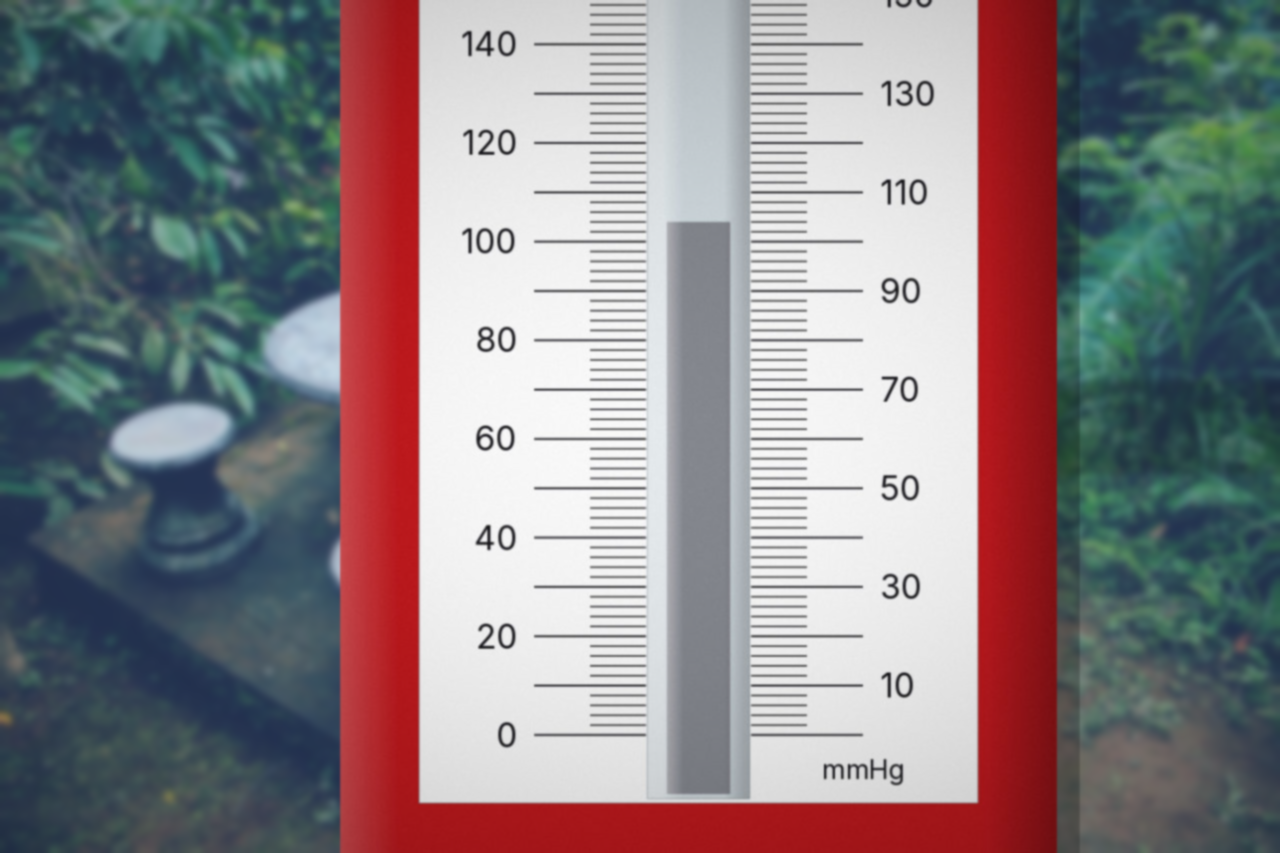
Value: 104 mmHg
